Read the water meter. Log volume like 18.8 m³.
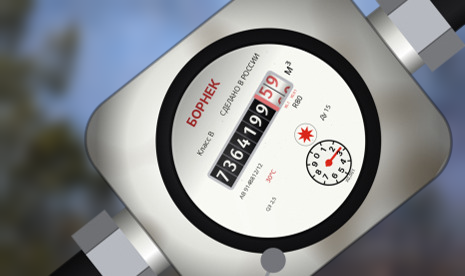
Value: 7364199.592 m³
